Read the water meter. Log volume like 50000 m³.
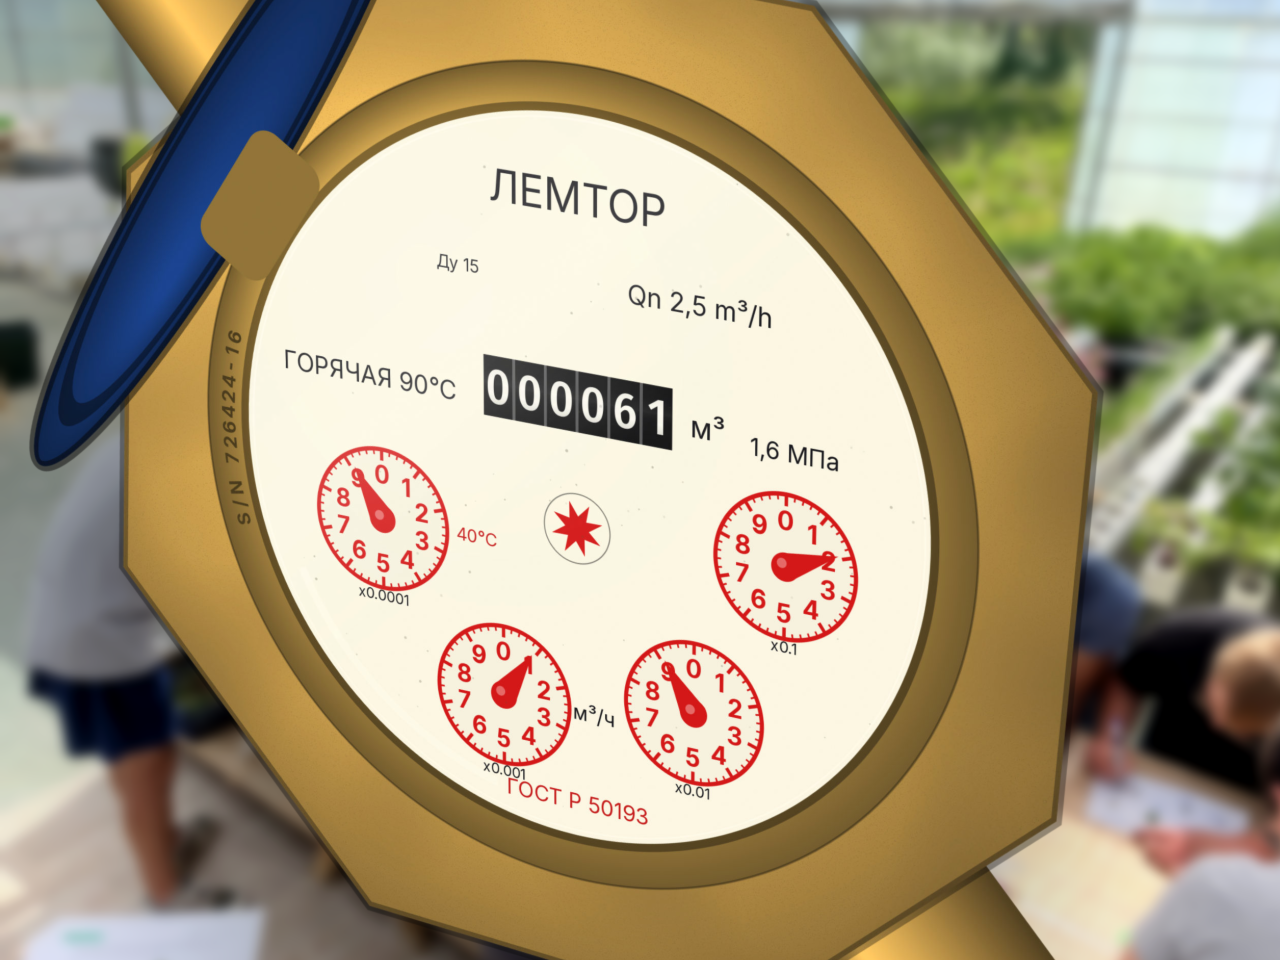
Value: 61.1909 m³
